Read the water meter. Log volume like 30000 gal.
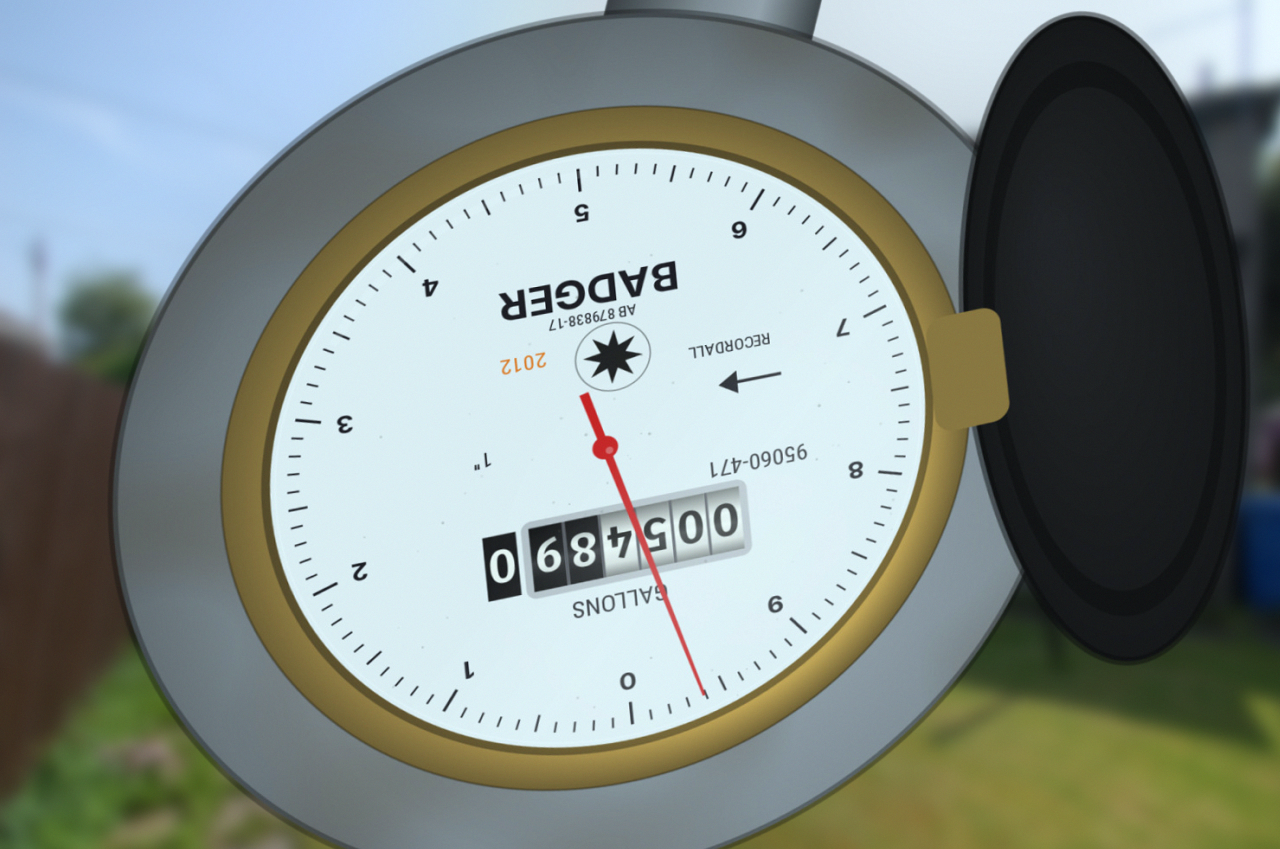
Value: 54889.6 gal
